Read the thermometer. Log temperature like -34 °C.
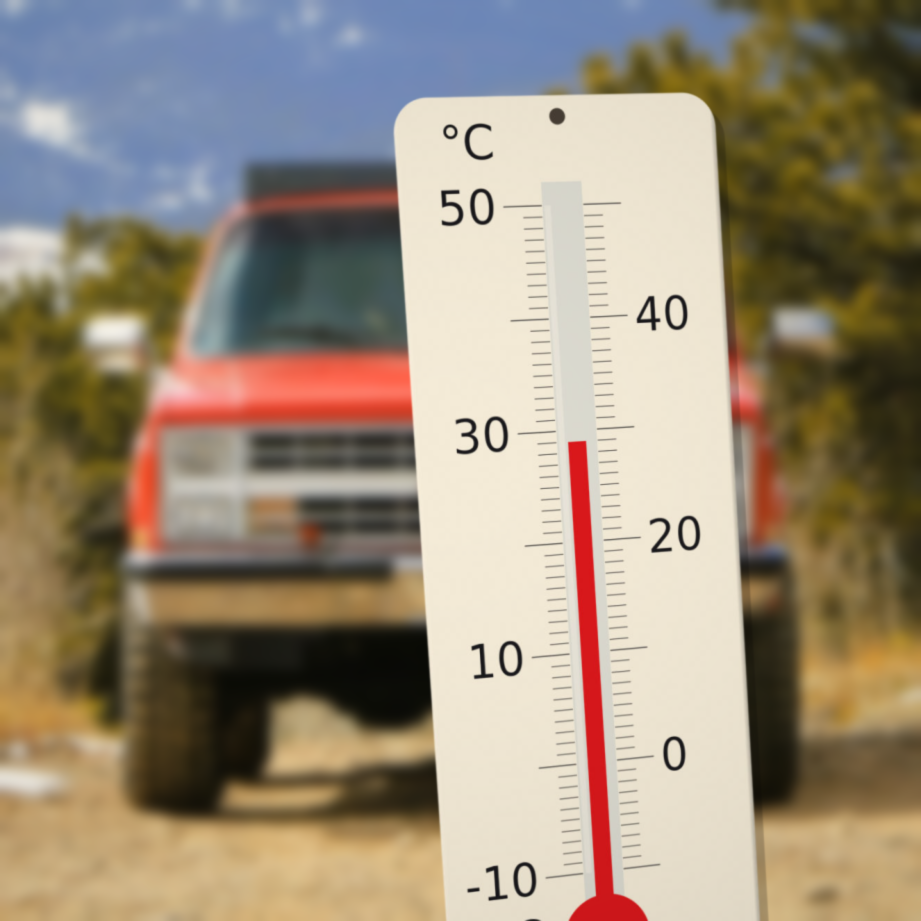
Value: 29 °C
